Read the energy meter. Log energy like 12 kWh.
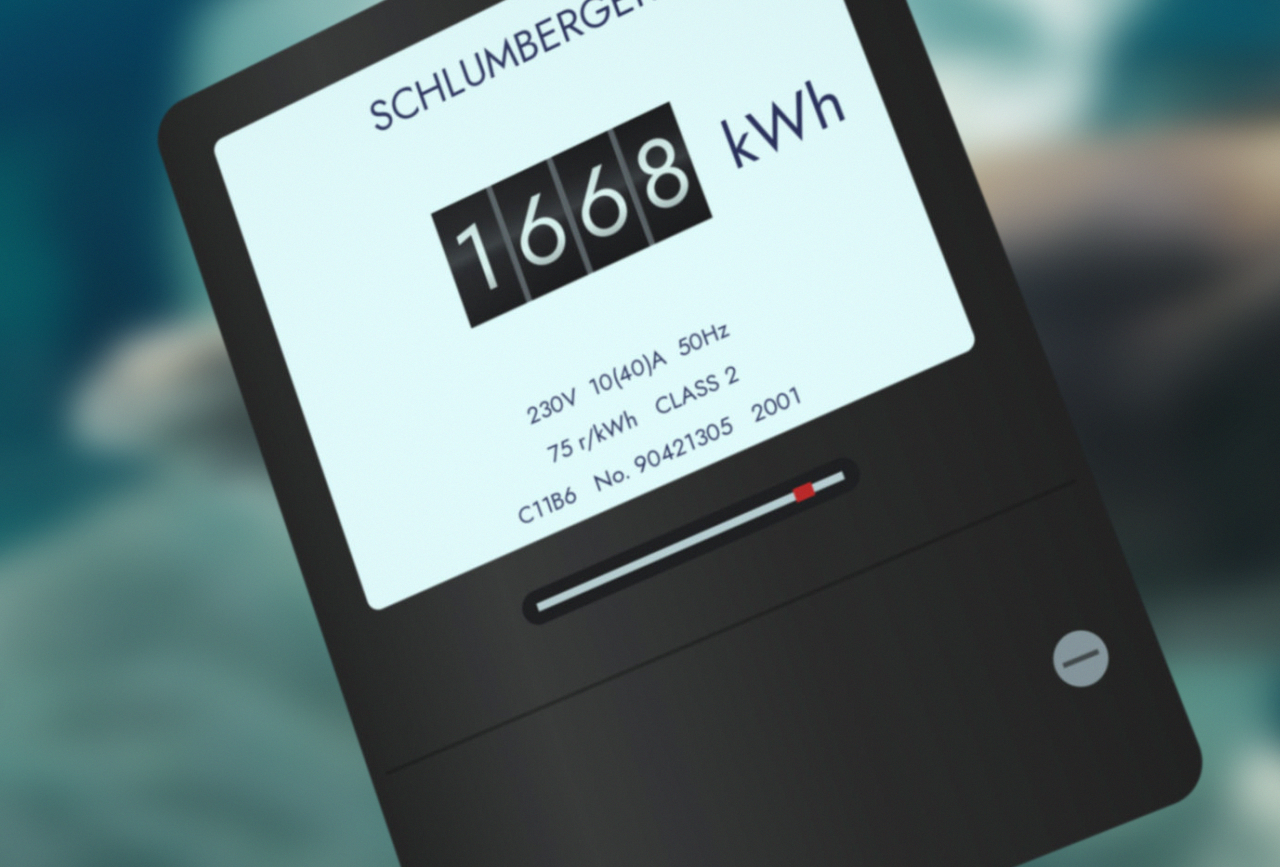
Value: 1668 kWh
